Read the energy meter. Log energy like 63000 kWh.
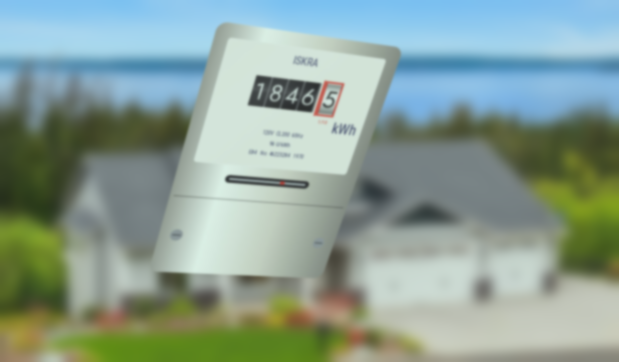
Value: 1846.5 kWh
